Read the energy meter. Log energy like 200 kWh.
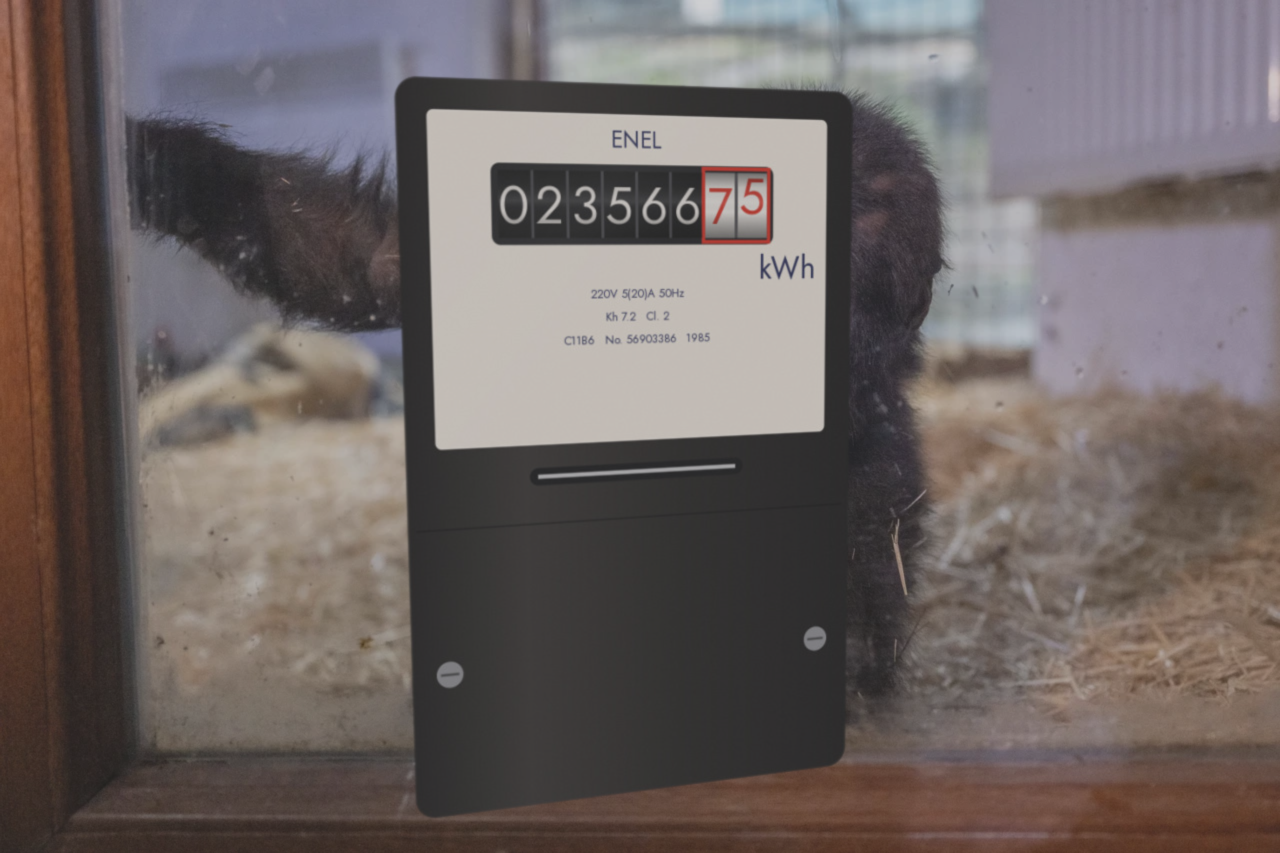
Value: 23566.75 kWh
